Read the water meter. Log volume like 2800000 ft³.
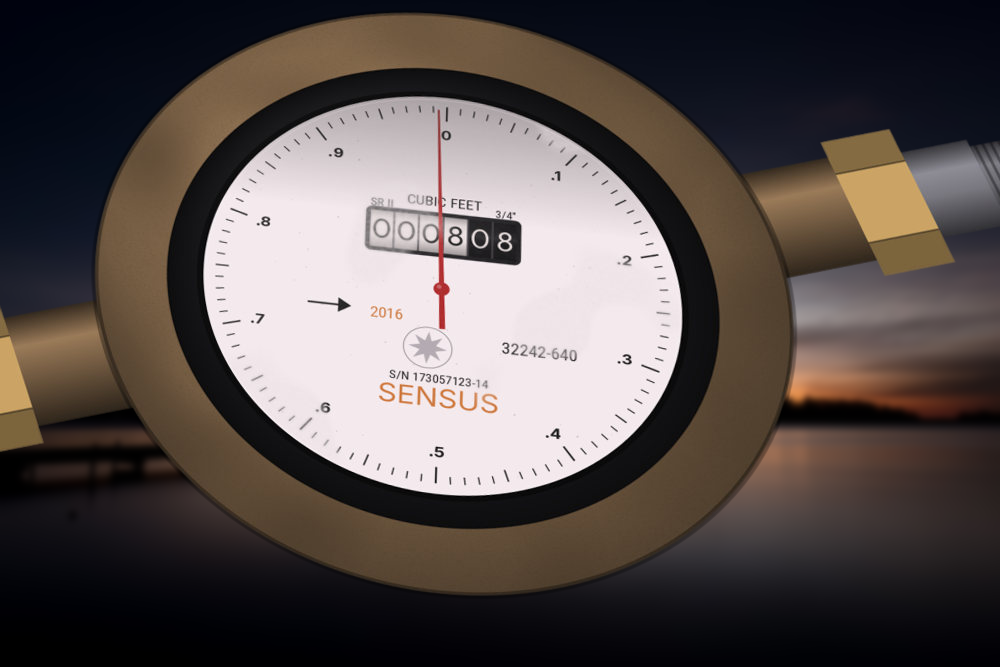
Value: 807.99 ft³
